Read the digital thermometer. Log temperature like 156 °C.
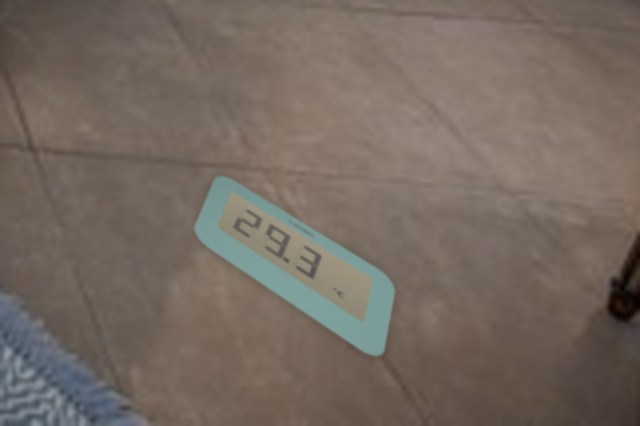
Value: 29.3 °C
